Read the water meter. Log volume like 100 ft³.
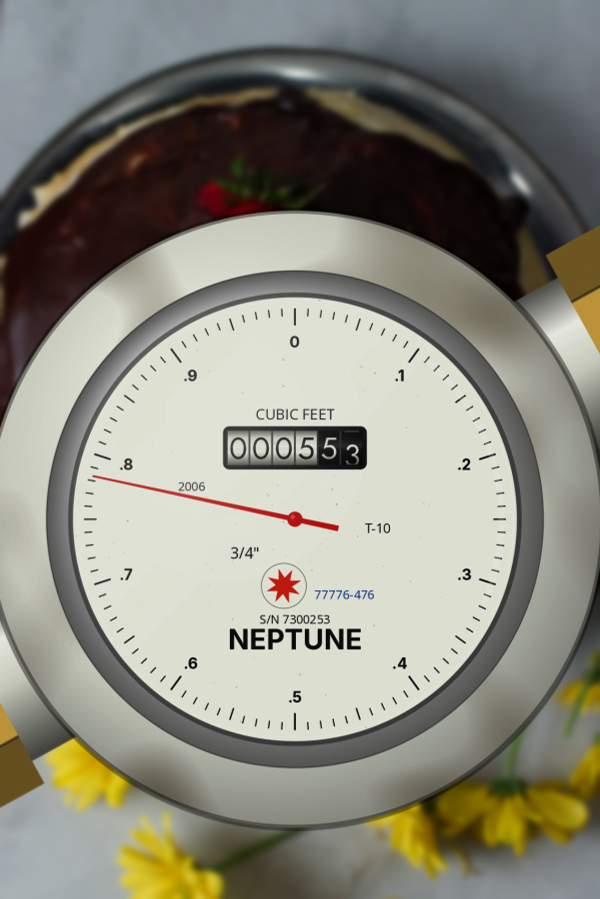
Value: 552.78 ft³
